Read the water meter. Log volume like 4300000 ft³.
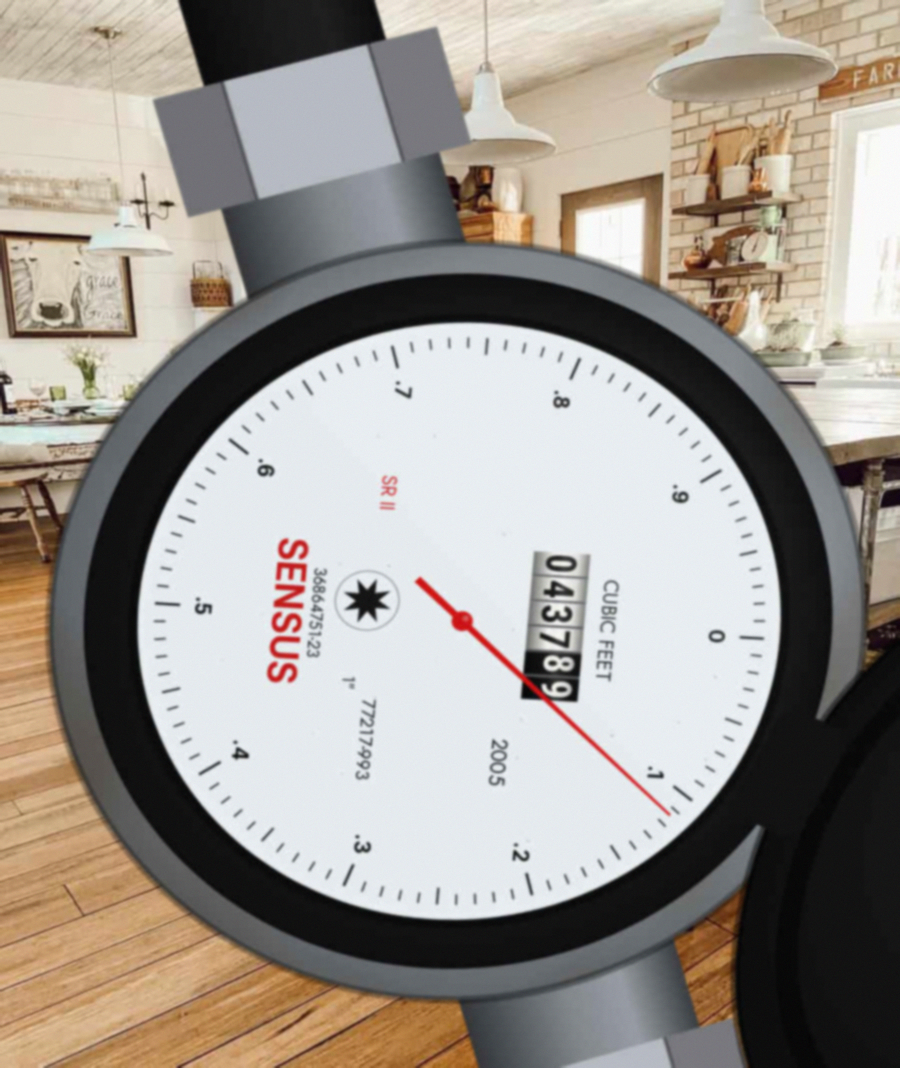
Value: 43789.11 ft³
